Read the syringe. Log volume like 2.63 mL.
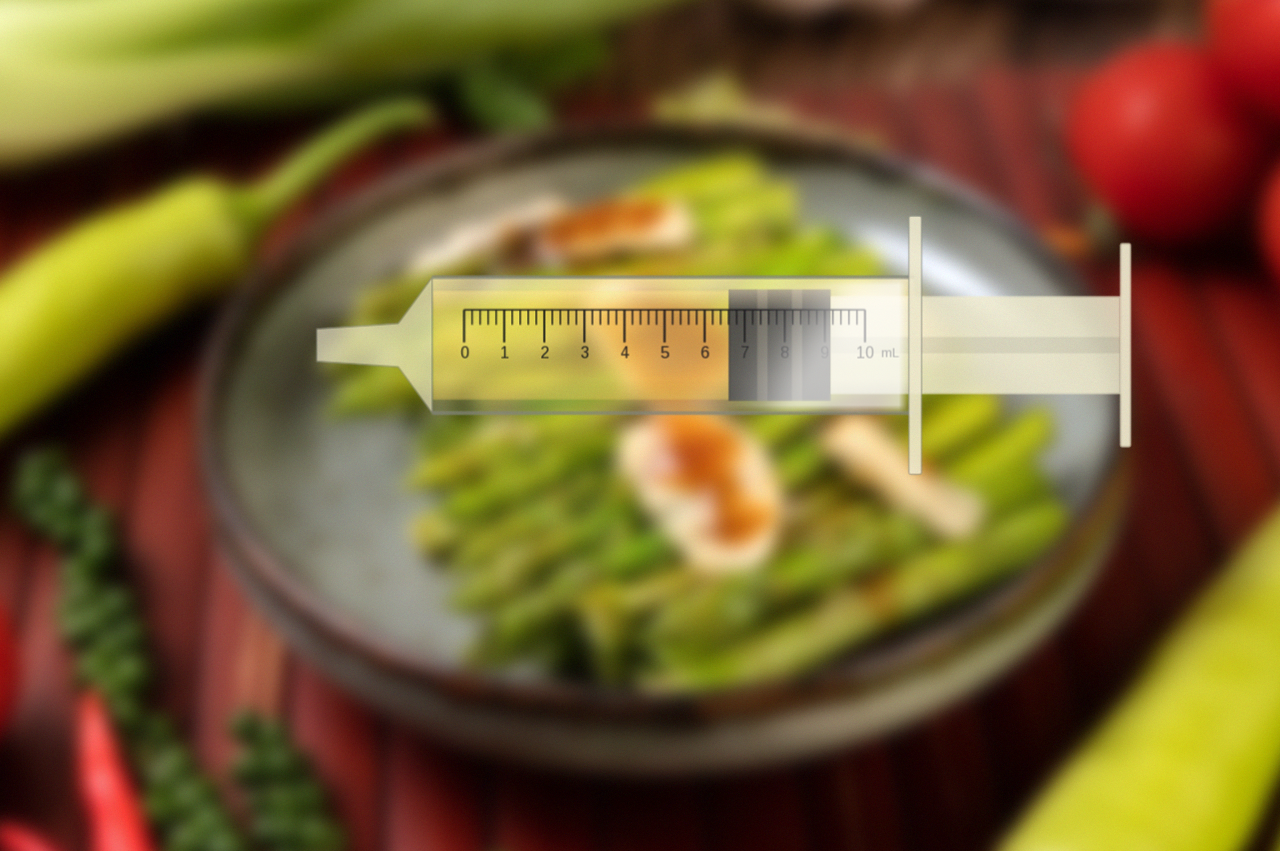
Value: 6.6 mL
